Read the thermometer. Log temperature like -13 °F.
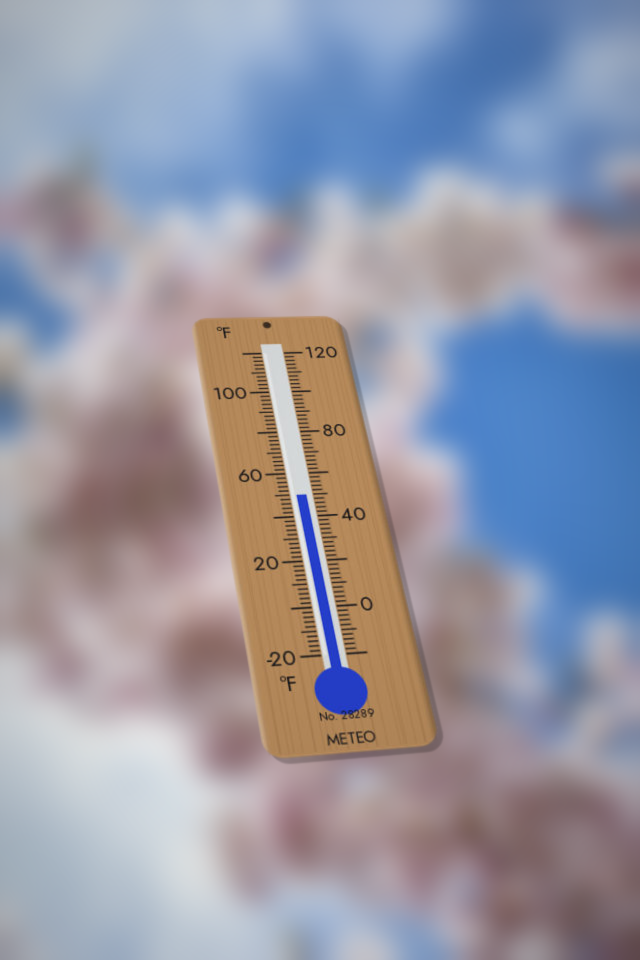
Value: 50 °F
